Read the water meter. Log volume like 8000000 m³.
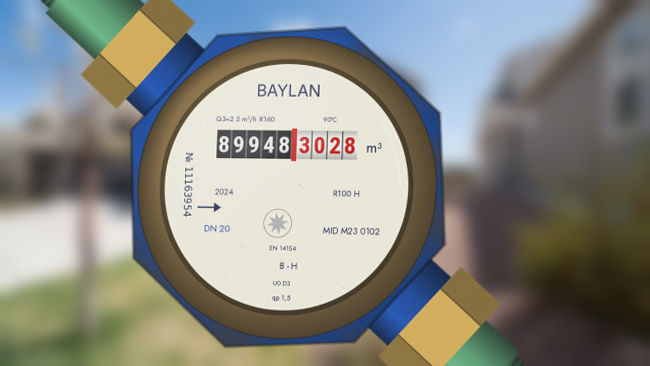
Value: 89948.3028 m³
